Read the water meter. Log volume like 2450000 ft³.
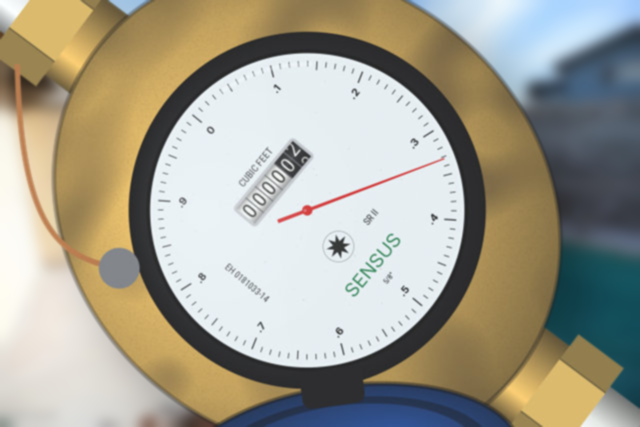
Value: 2.33 ft³
